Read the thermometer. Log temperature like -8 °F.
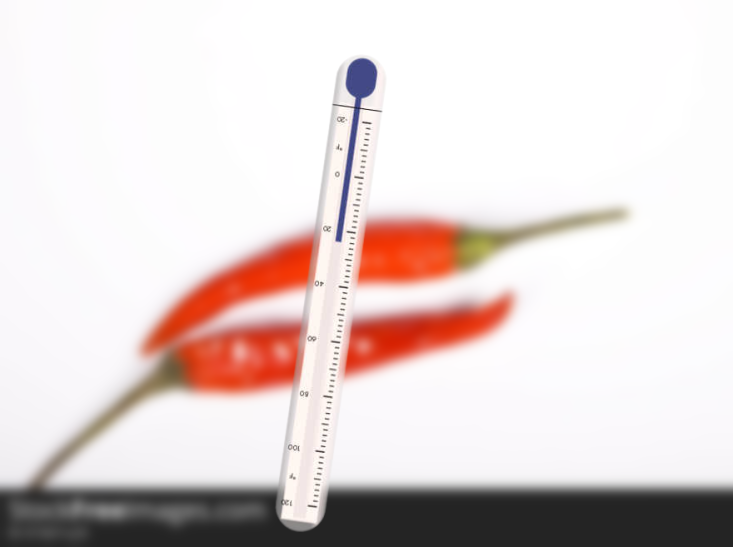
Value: 24 °F
